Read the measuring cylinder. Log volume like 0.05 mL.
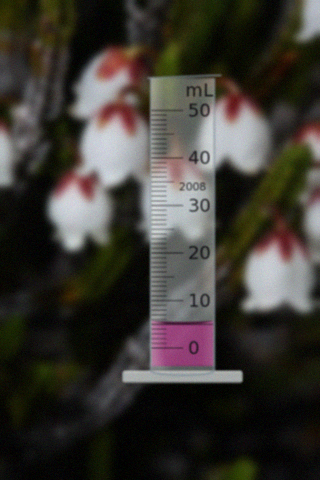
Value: 5 mL
